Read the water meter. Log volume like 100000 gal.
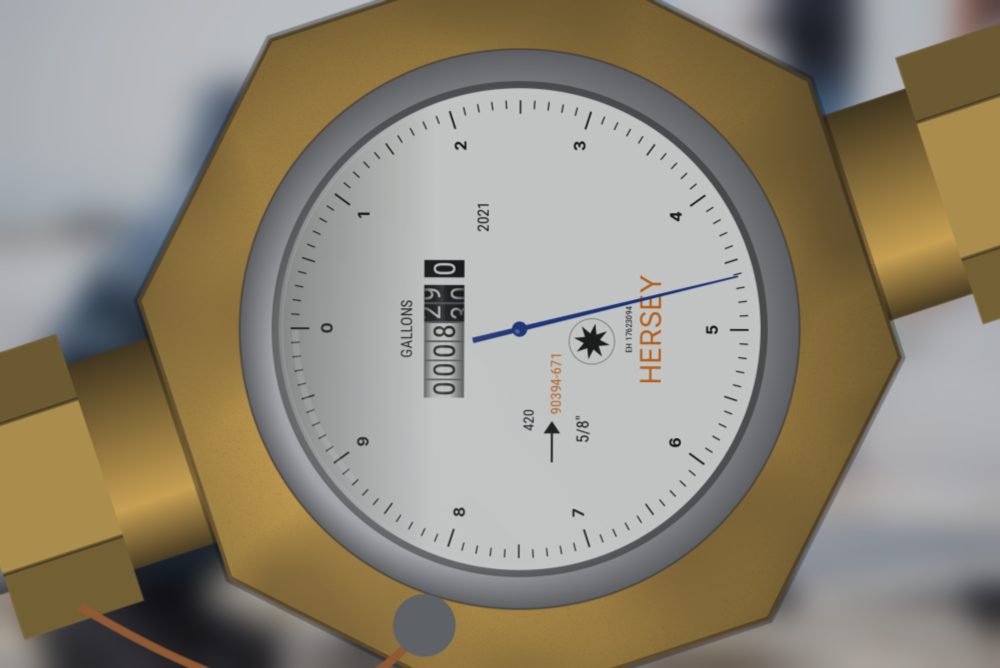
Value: 8294.6 gal
